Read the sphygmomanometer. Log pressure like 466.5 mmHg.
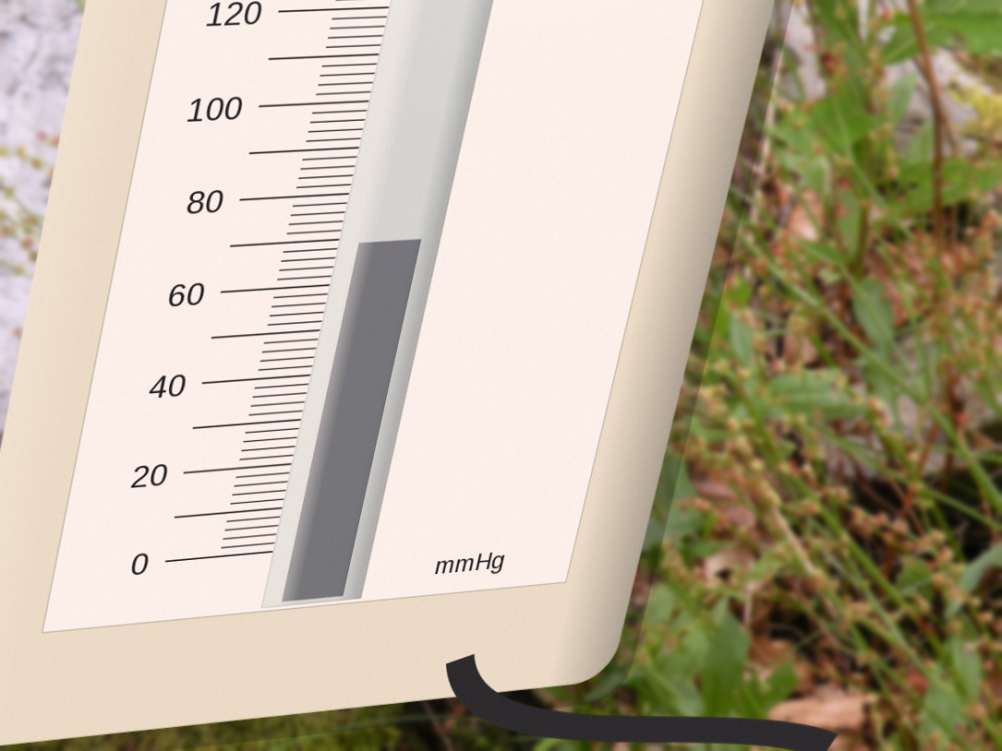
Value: 69 mmHg
